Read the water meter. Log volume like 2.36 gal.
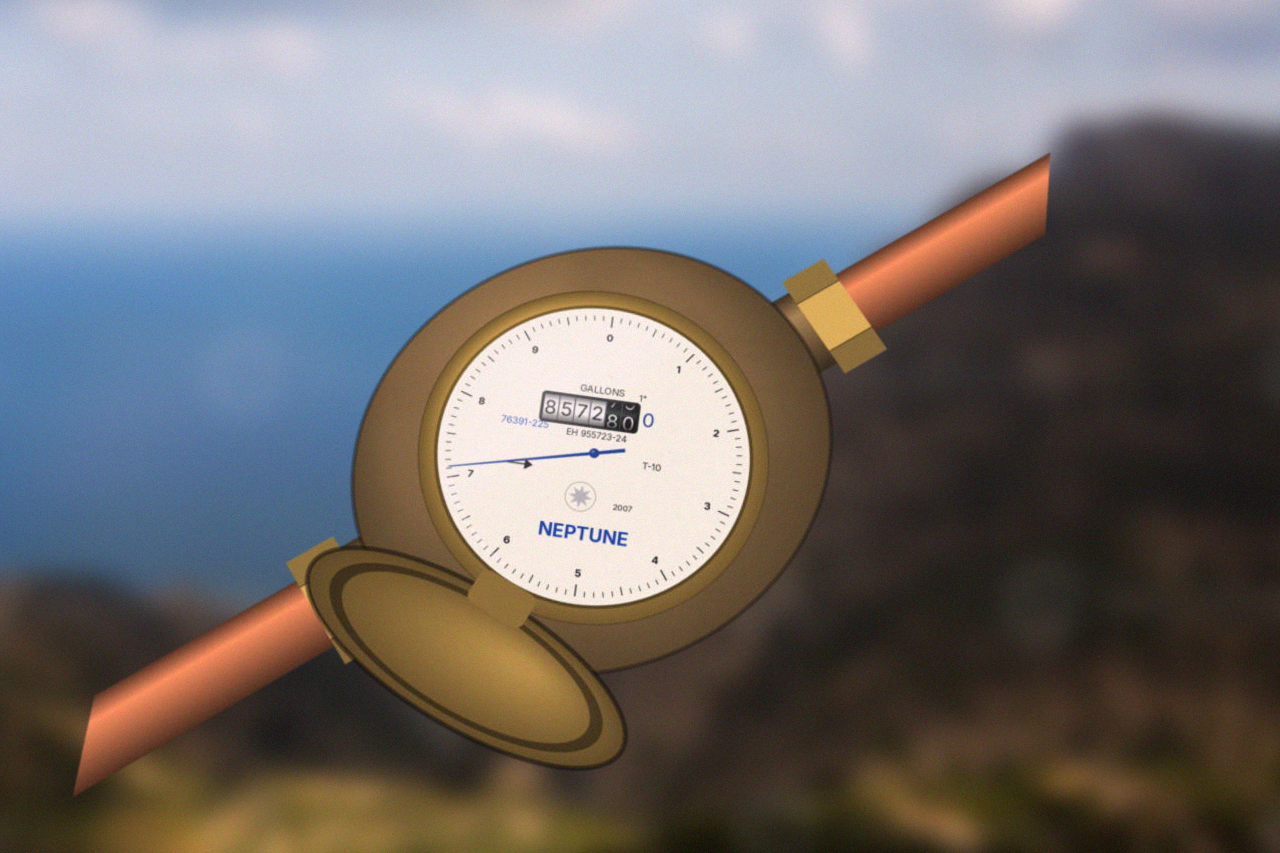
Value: 8572797.1 gal
